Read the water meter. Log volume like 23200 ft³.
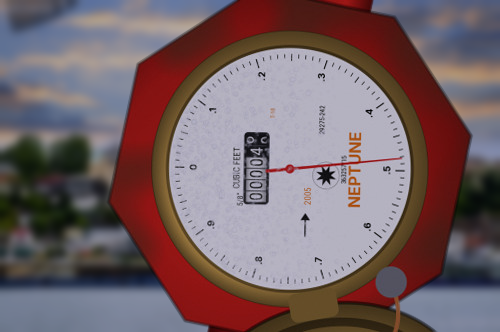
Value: 48.48 ft³
